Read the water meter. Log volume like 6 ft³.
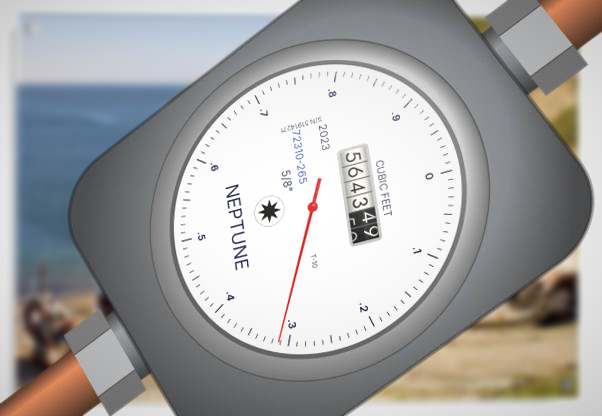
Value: 564349.31 ft³
